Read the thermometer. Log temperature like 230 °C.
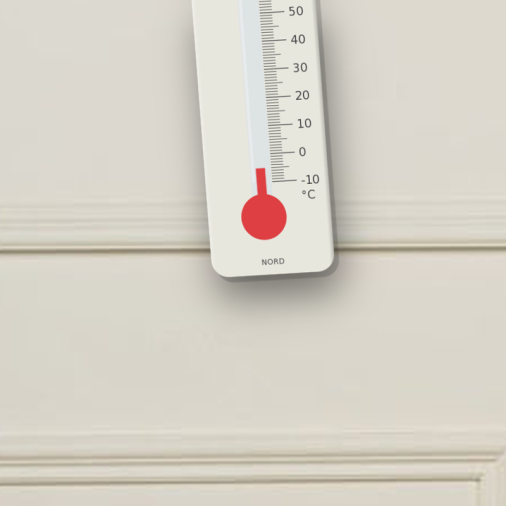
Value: -5 °C
